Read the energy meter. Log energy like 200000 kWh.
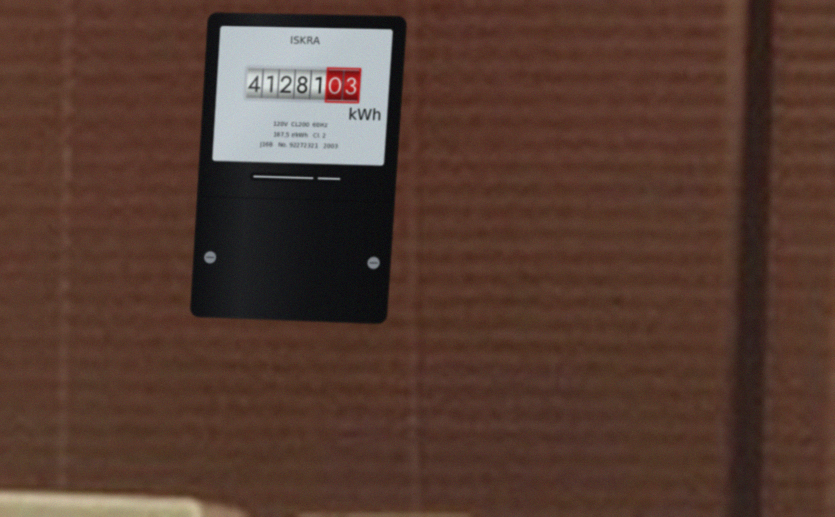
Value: 41281.03 kWh
